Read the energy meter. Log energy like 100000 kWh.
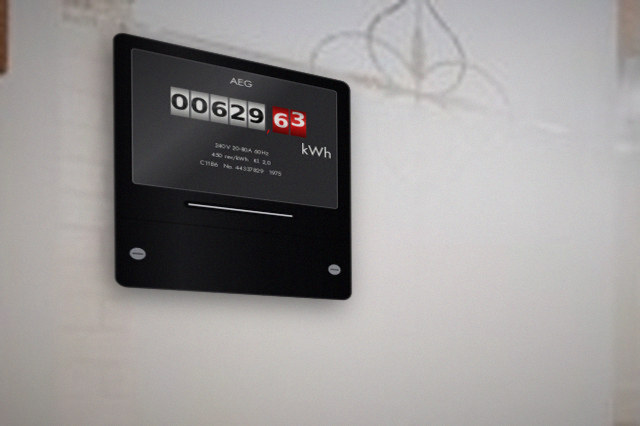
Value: 629.63 kWh
